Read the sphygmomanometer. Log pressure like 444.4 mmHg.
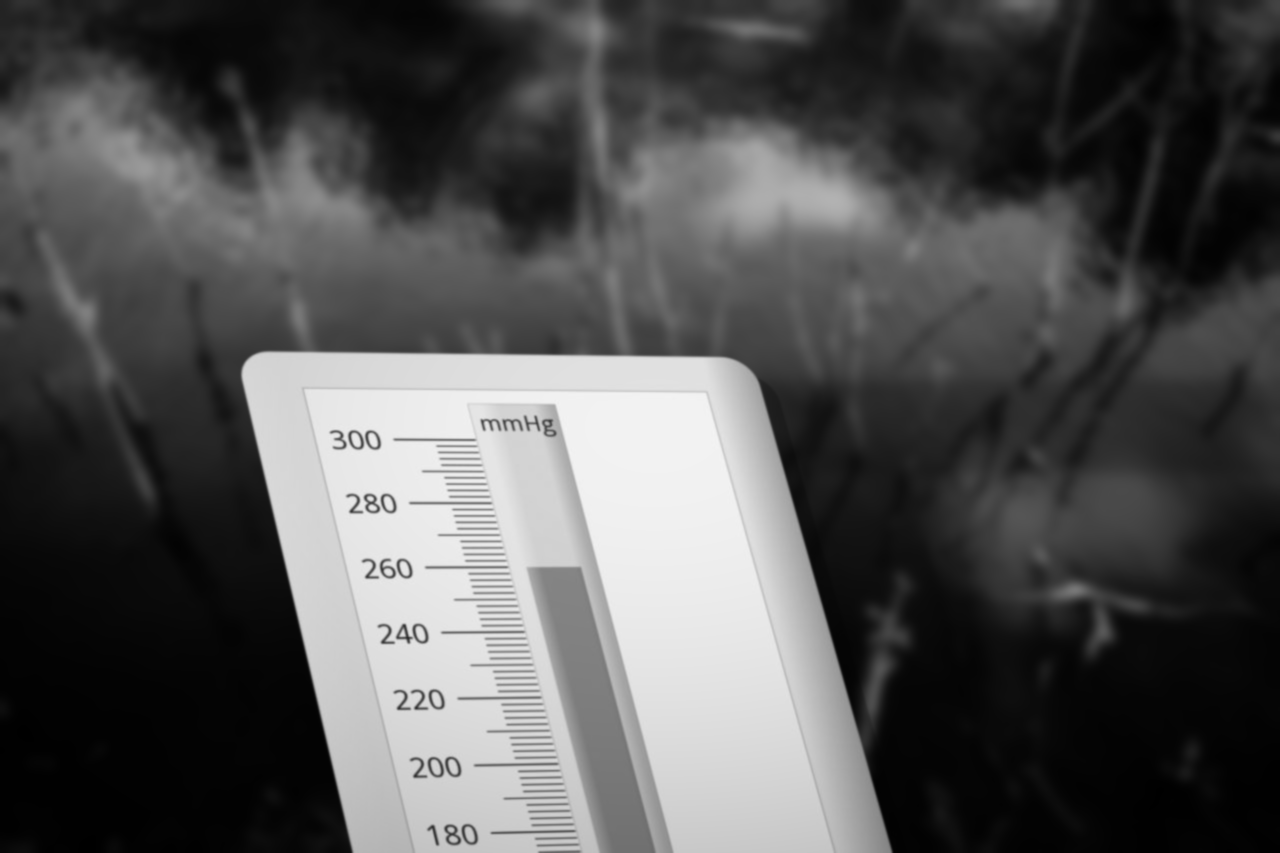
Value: 260 mmHg
